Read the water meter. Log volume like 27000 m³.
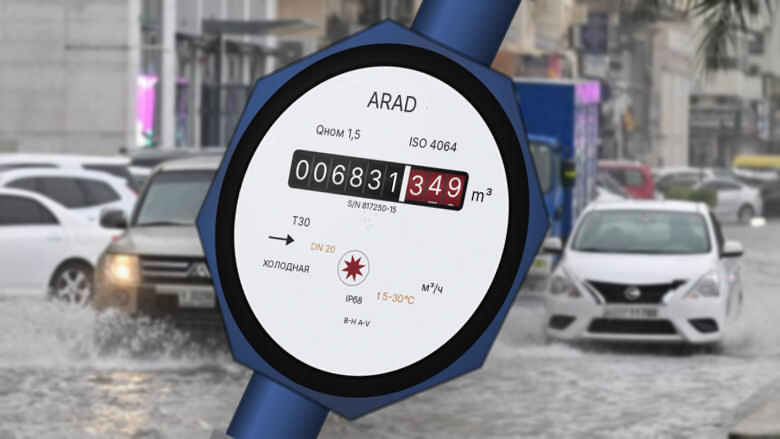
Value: 6831.349 m³
